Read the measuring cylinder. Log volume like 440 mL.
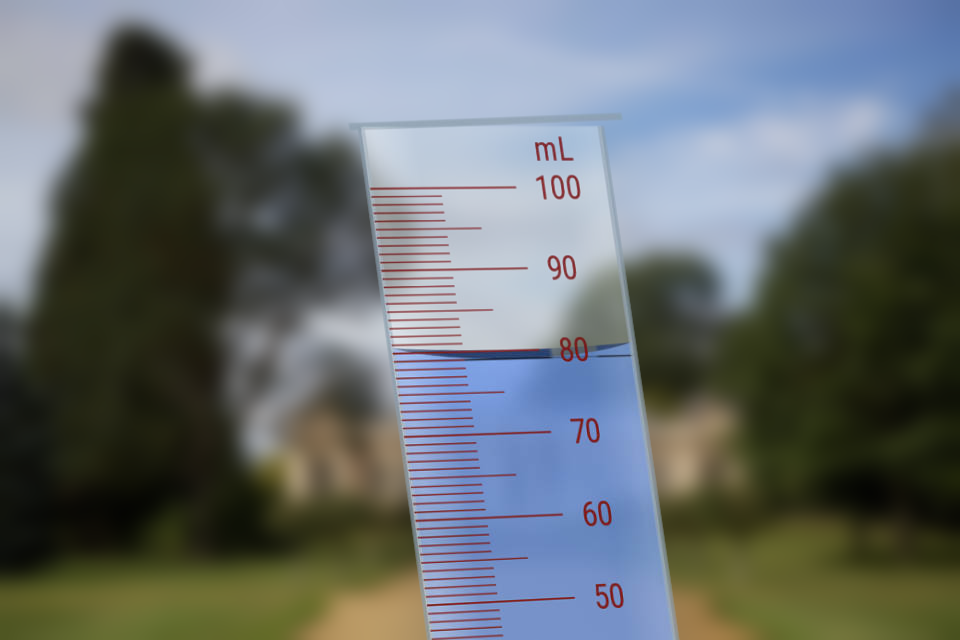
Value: 79 mL
